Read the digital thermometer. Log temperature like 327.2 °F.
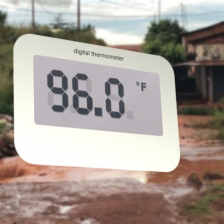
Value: 96.0 °F
